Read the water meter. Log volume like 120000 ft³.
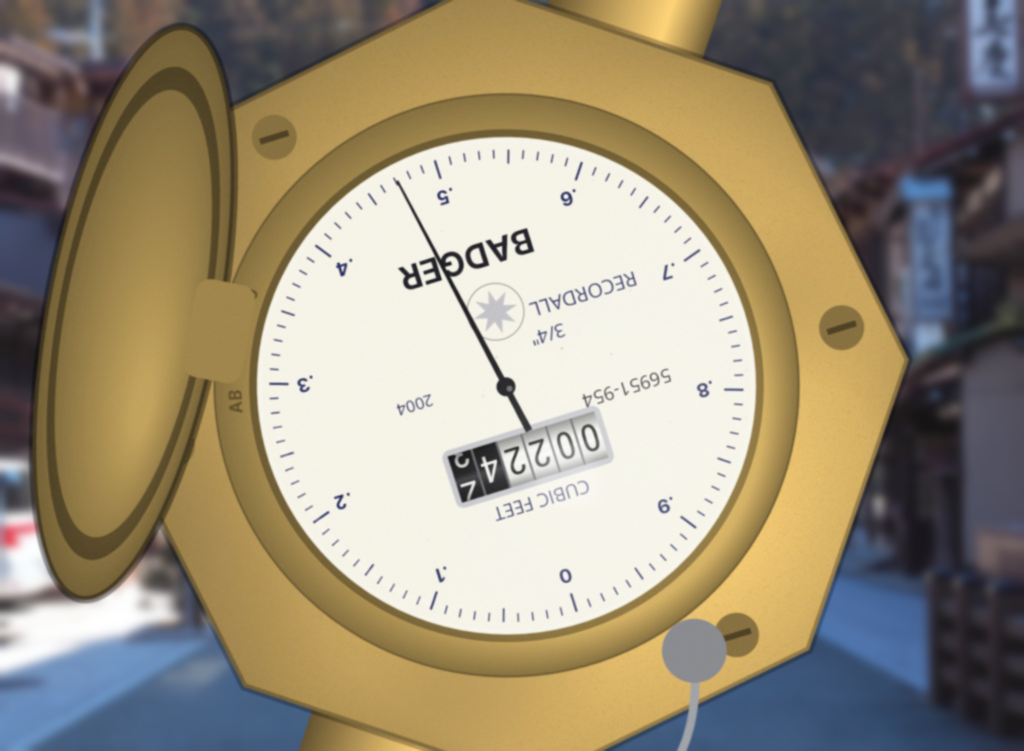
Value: 2242.47 ft³
